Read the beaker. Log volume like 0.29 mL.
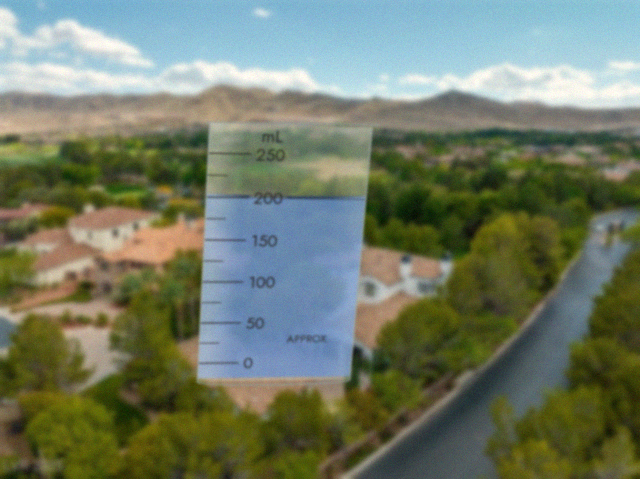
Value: 200 mL
